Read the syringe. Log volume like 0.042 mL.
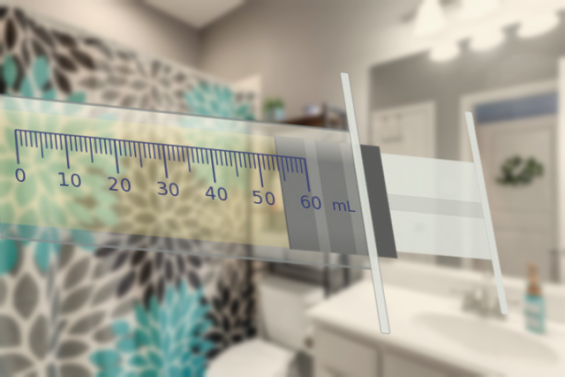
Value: 54 mL
